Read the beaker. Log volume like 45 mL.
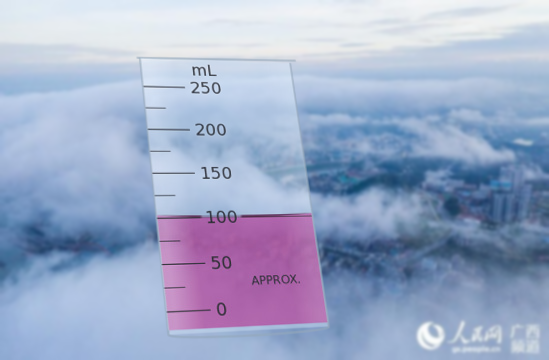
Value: 100 mL
